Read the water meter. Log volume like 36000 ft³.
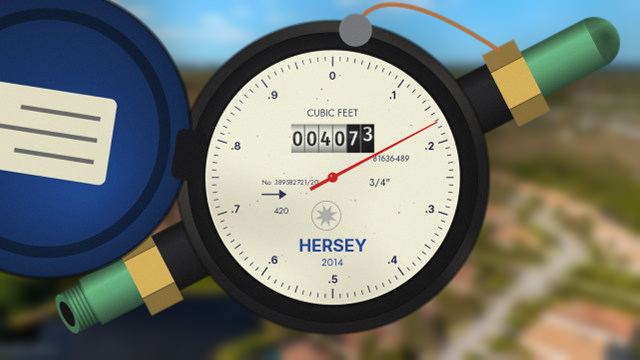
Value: 4073.17 ft³
